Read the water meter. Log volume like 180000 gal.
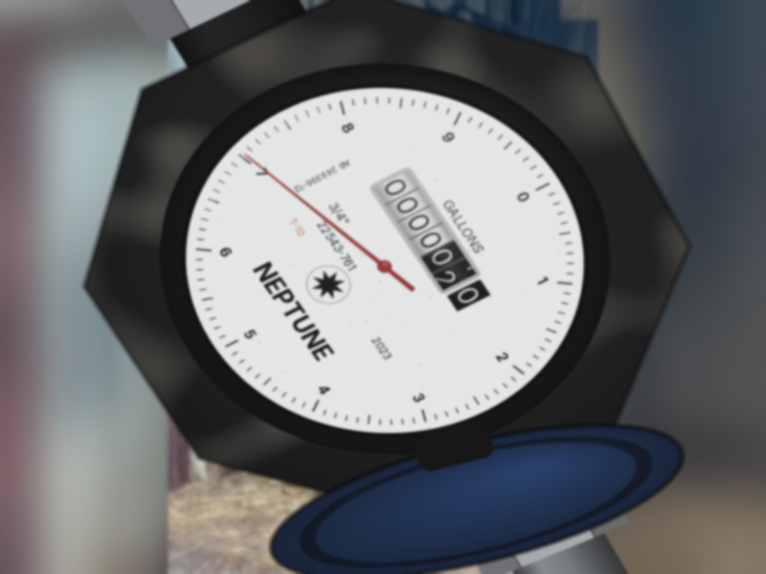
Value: 17.0 gal
